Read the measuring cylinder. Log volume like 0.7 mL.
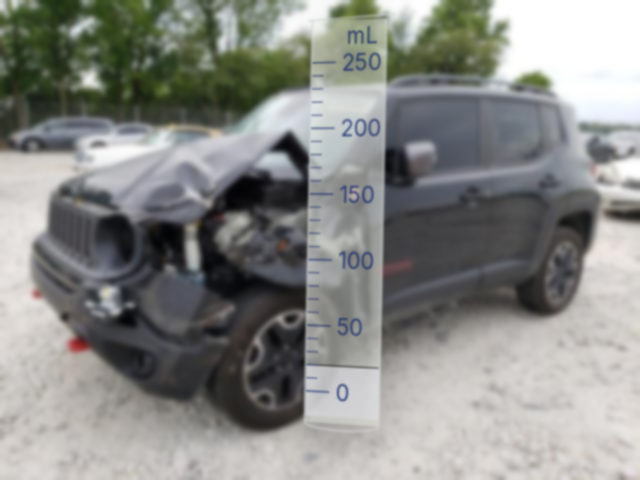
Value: 20 mL
